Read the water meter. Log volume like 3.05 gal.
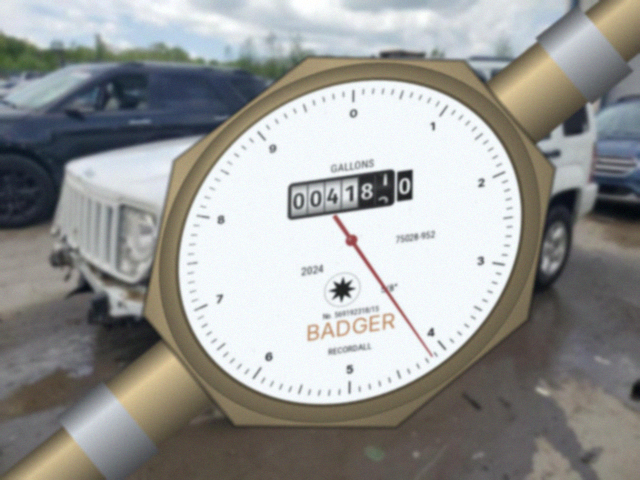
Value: 41814.1 gal
